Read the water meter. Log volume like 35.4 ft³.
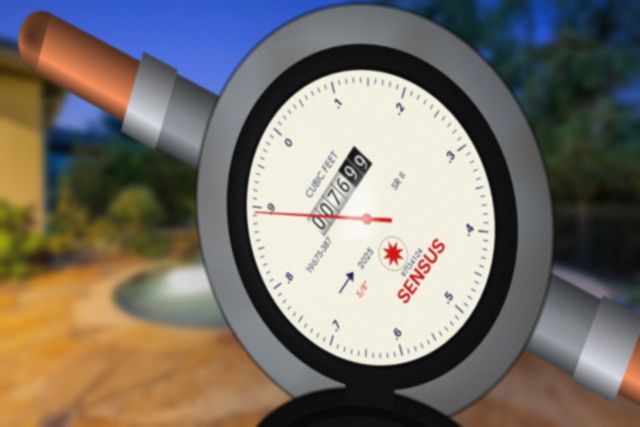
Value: 7698.89 ft³
